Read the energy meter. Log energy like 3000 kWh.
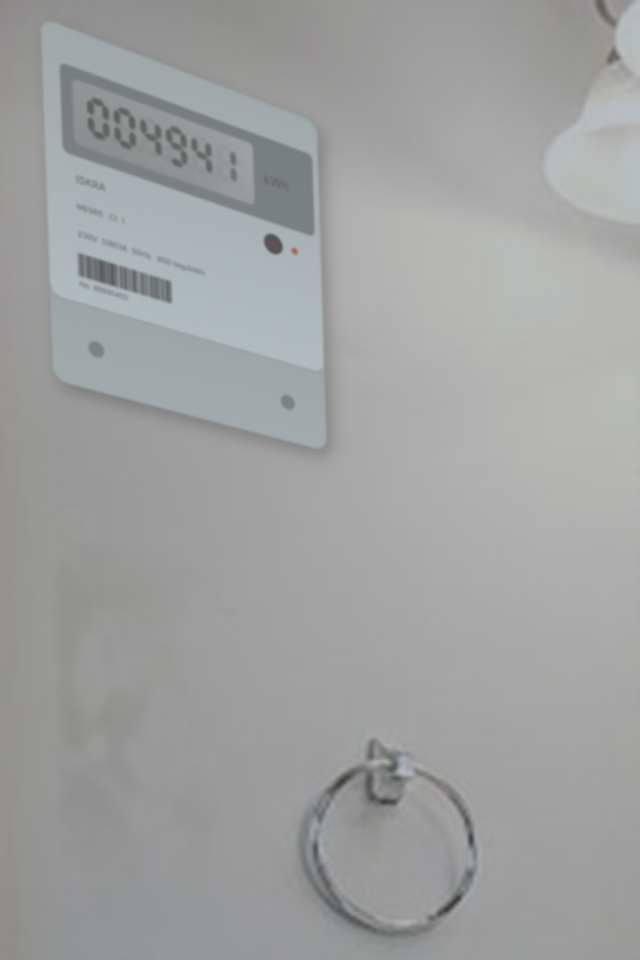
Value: 4941 kWh
